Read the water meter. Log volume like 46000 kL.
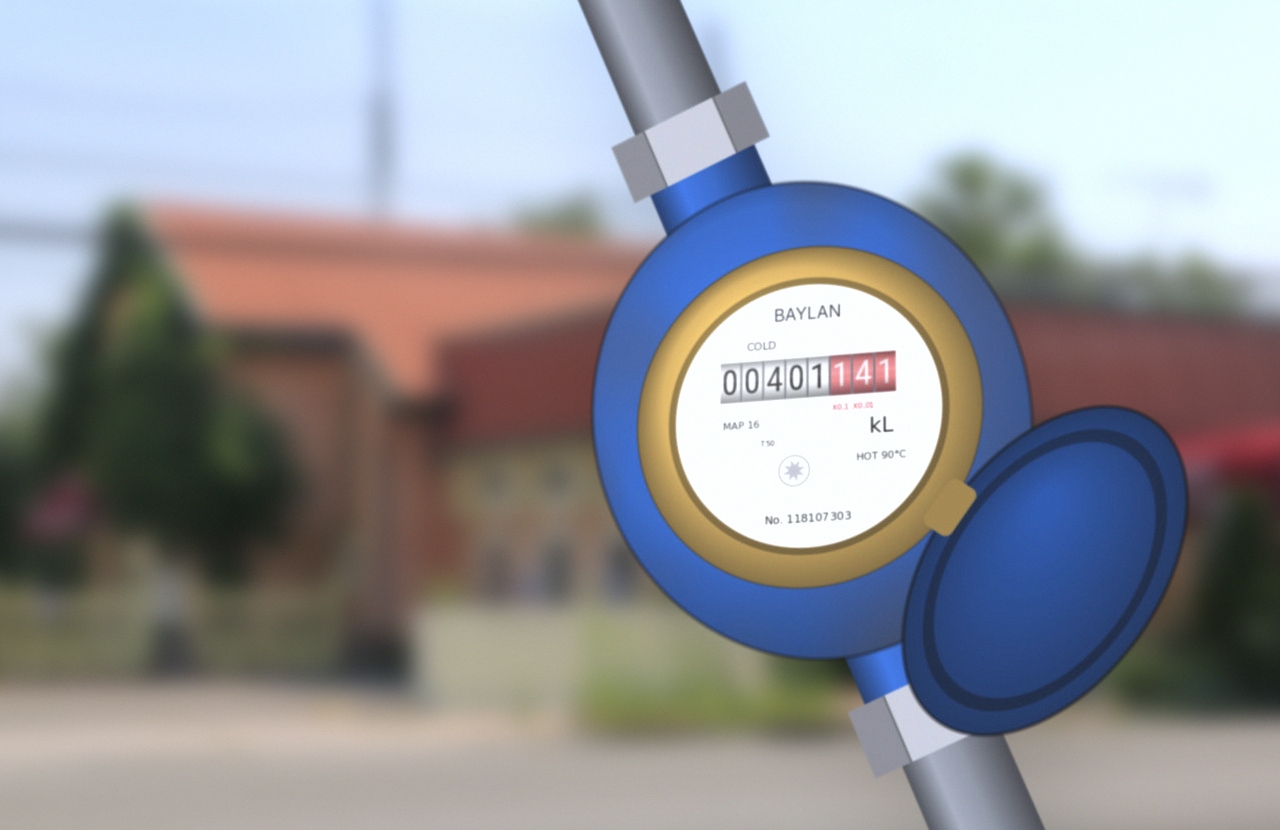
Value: 401.141 kL
